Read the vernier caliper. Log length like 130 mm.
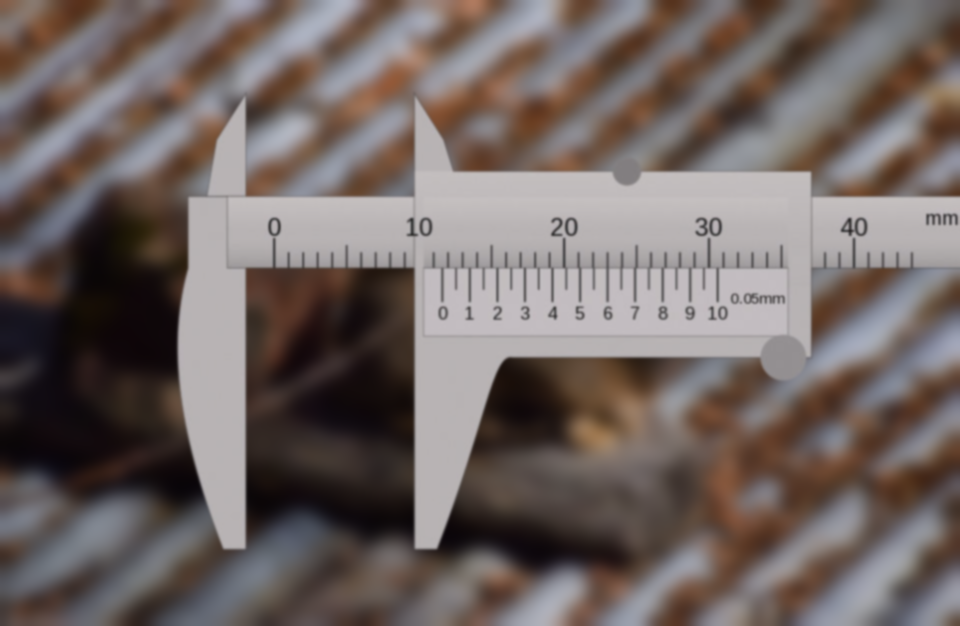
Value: 11.6 mm
